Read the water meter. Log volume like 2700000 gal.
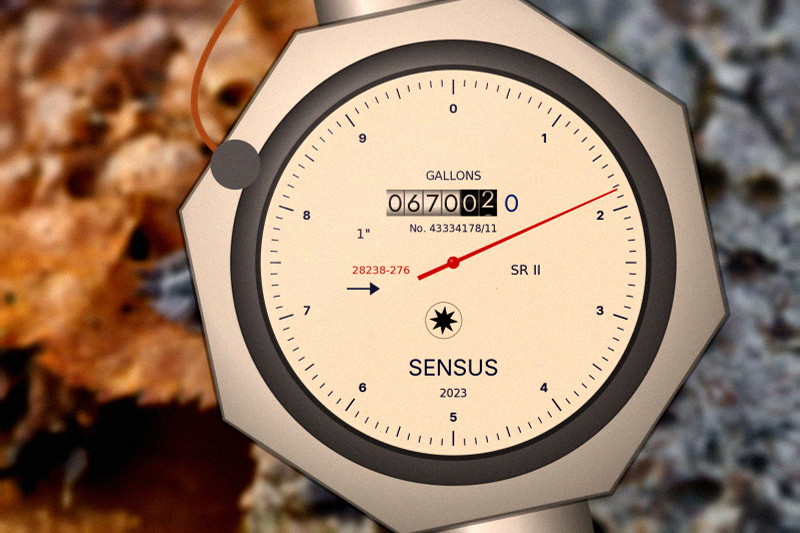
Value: 670021.8 gal
